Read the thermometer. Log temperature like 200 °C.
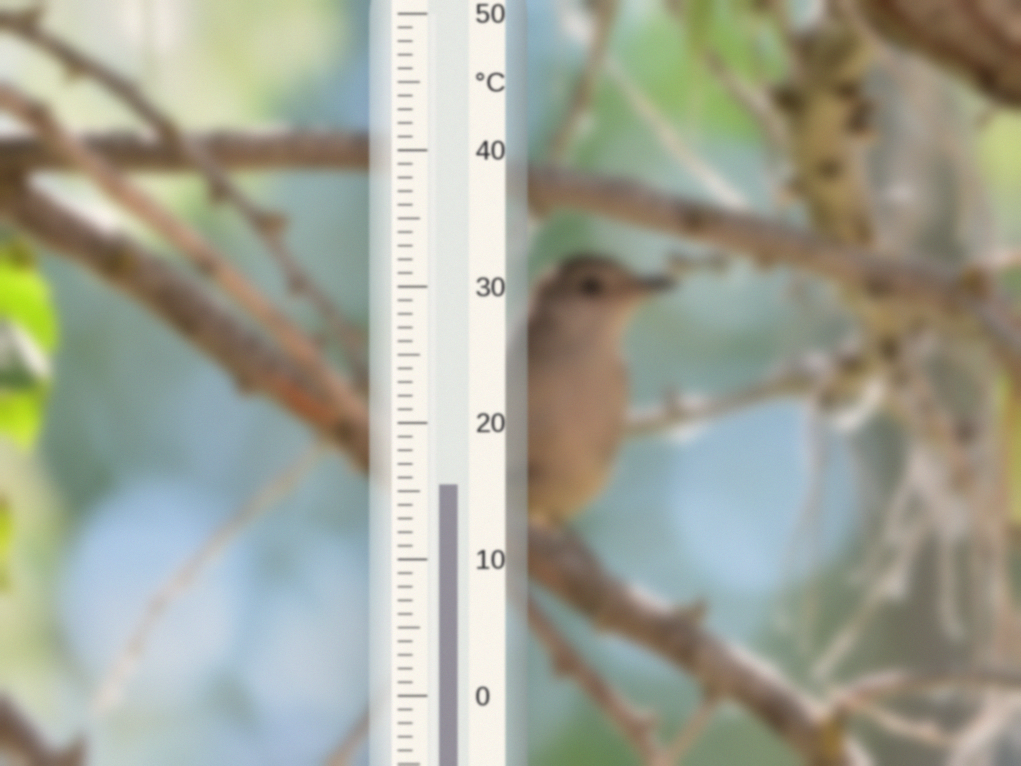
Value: 15.5 °C
